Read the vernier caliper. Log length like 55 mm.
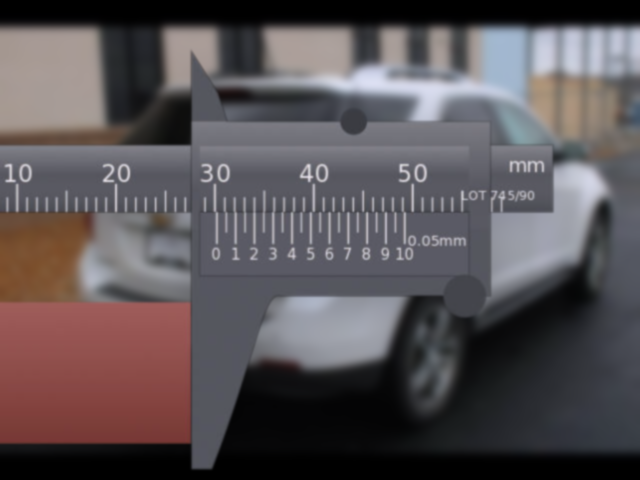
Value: 30.2 mm
